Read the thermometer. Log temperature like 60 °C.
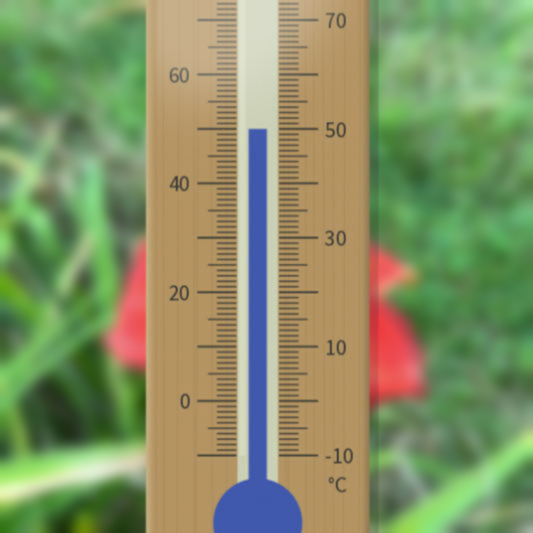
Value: 50 °C
